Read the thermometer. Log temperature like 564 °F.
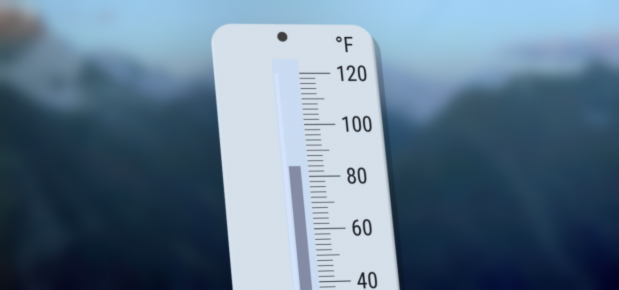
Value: 84 °F
